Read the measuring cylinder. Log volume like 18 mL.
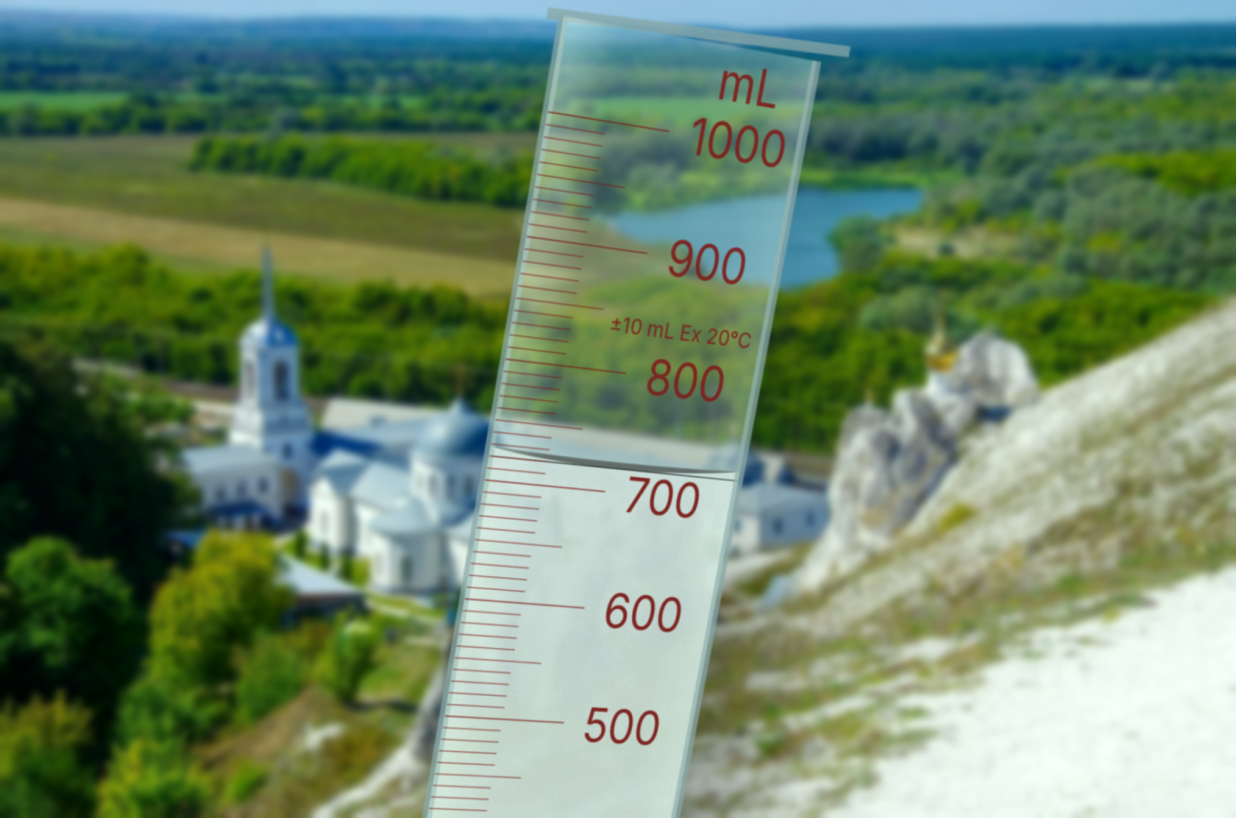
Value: 720 mL
